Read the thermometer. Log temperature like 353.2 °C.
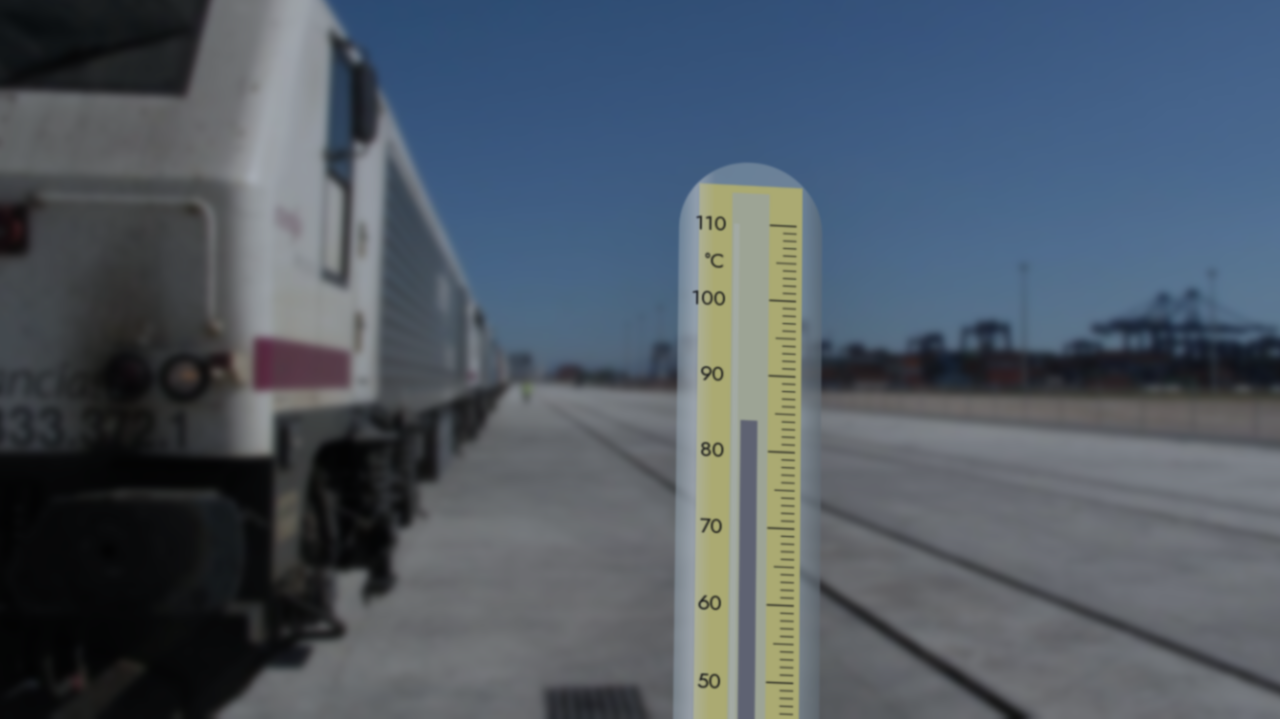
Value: 84 °C
